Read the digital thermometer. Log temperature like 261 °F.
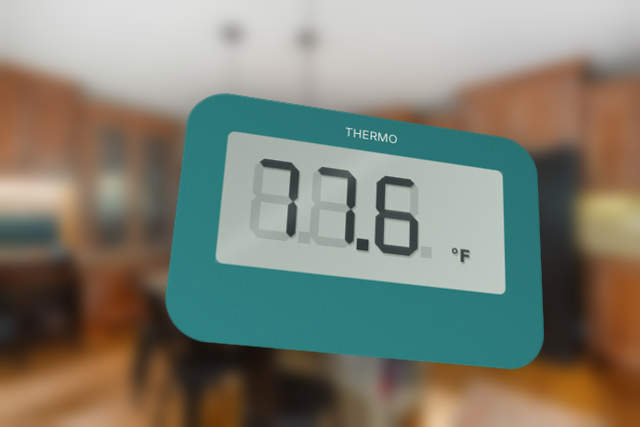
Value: 77.6 °F
